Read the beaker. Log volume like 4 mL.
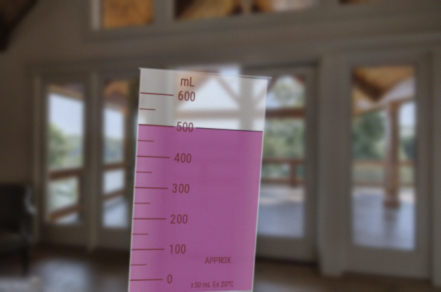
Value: 500 mL
